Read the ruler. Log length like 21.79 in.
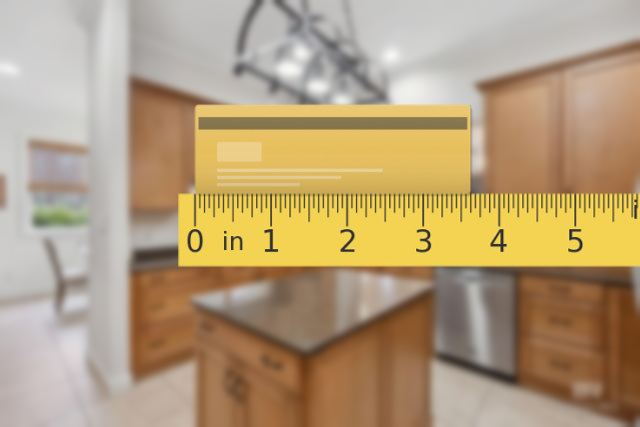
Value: 3.625 in
